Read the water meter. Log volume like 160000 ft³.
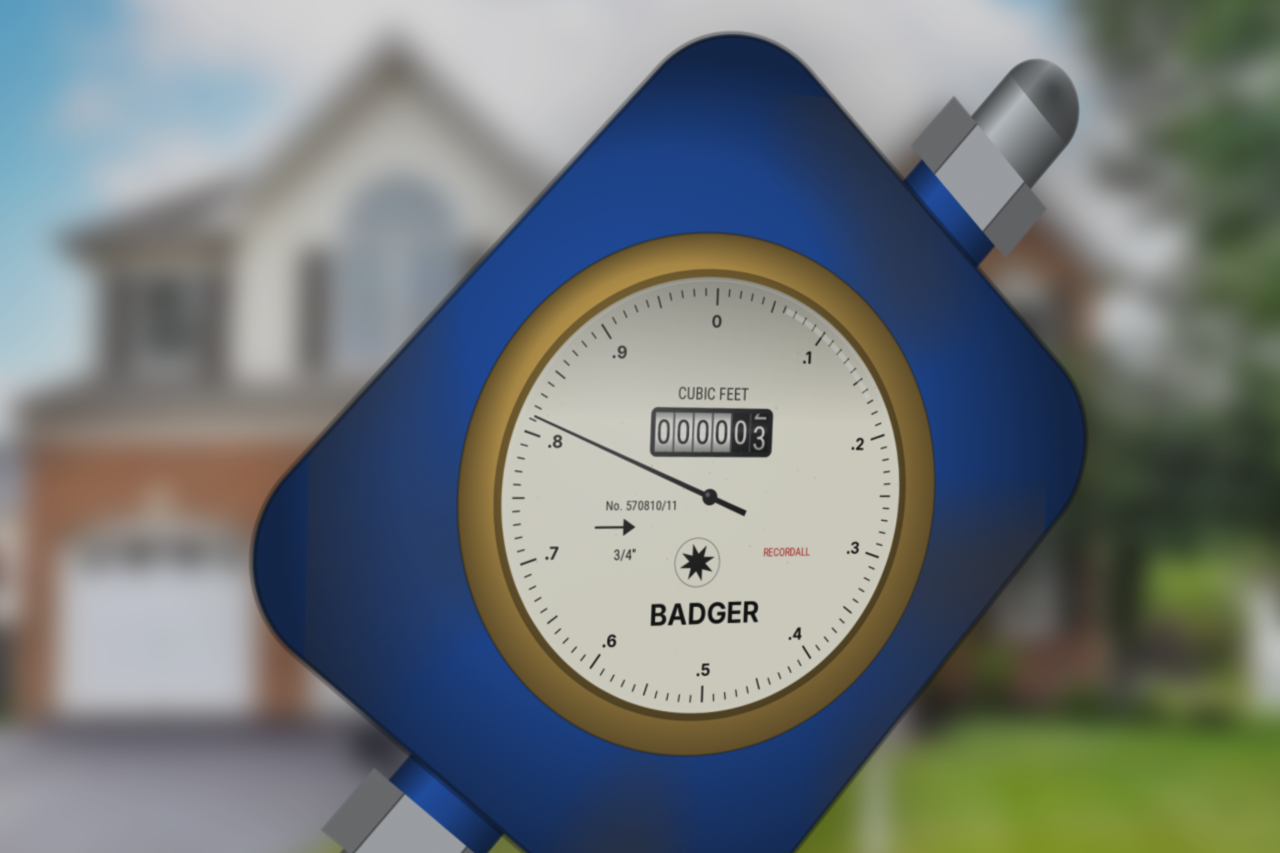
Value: 2.81 ft³
